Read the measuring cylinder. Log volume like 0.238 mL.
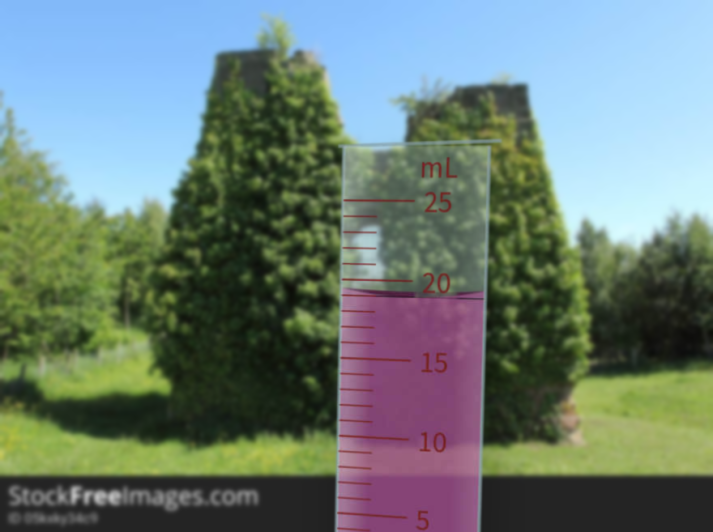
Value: 19 mL
